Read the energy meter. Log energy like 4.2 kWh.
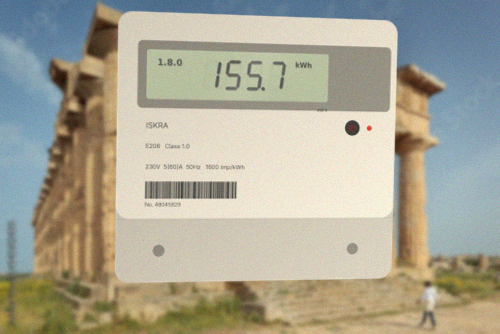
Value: 155.7 kWh
